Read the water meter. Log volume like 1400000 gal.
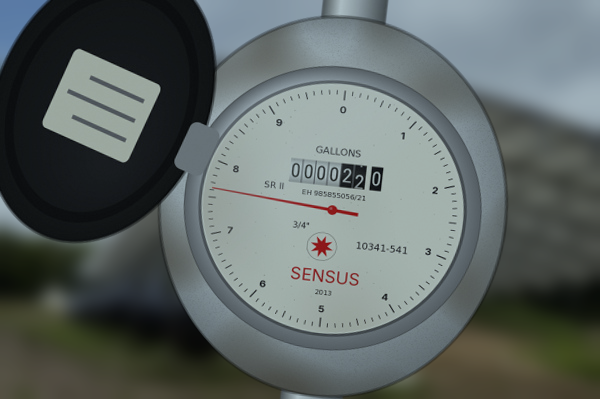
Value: 217.6 gal
